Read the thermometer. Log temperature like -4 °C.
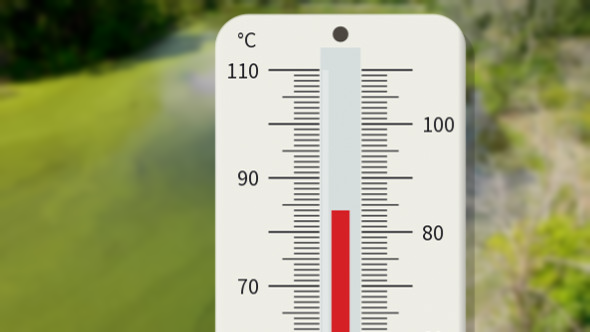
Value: 84 °C
